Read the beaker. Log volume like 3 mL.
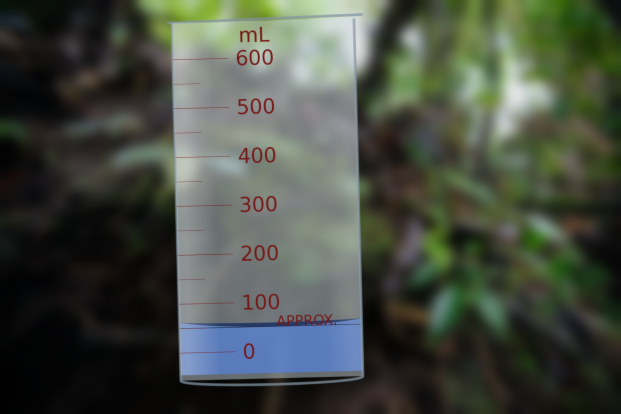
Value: 50 mL
